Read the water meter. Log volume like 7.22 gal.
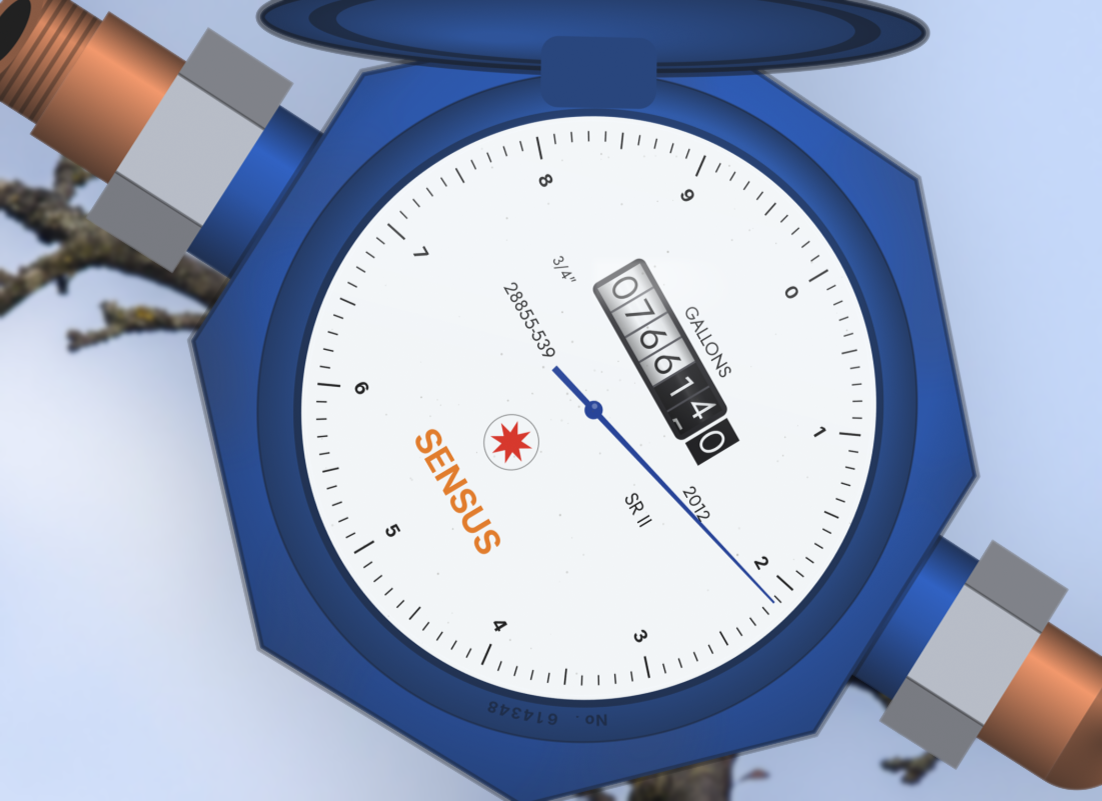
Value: 766142.1 gal
